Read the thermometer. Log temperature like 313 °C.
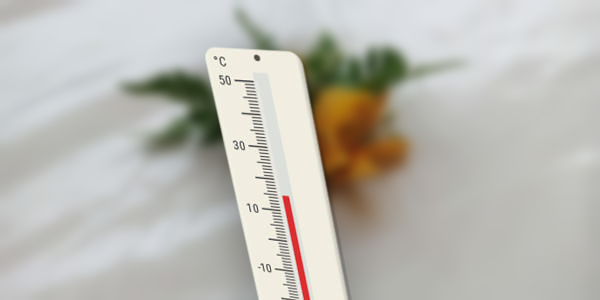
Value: 15 °C
